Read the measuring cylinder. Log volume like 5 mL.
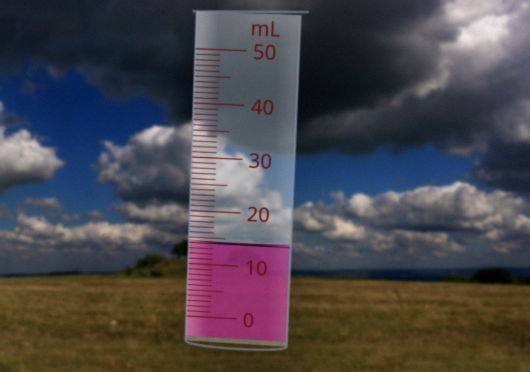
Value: 14 mL
